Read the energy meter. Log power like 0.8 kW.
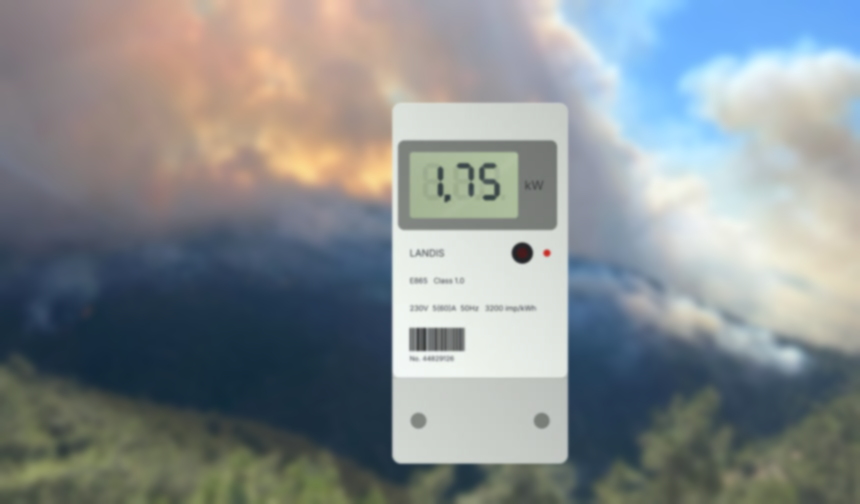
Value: 1.75 kW
